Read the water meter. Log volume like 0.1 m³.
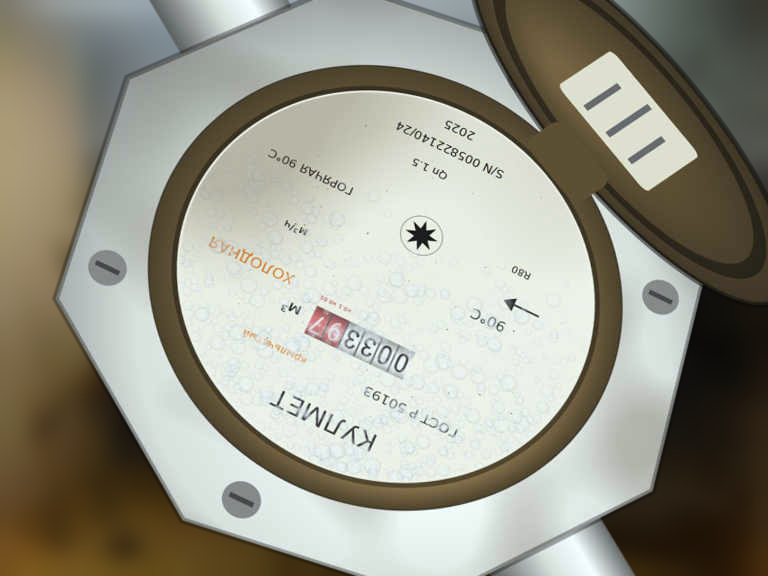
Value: 33.97 m³
